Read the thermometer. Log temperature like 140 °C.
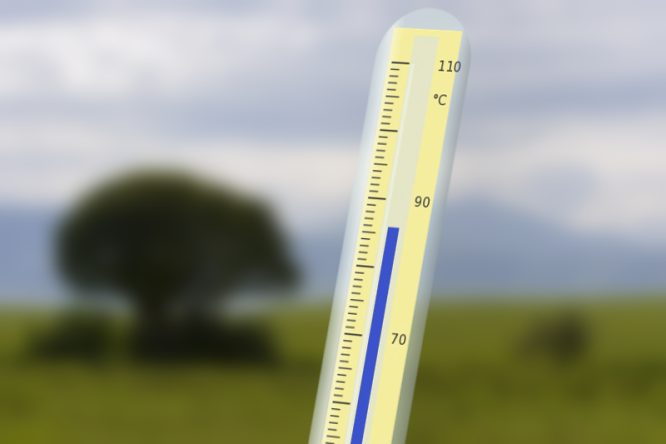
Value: 86 °C
